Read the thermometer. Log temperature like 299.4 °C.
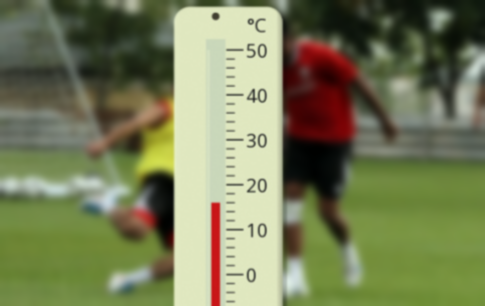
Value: 16 °C
